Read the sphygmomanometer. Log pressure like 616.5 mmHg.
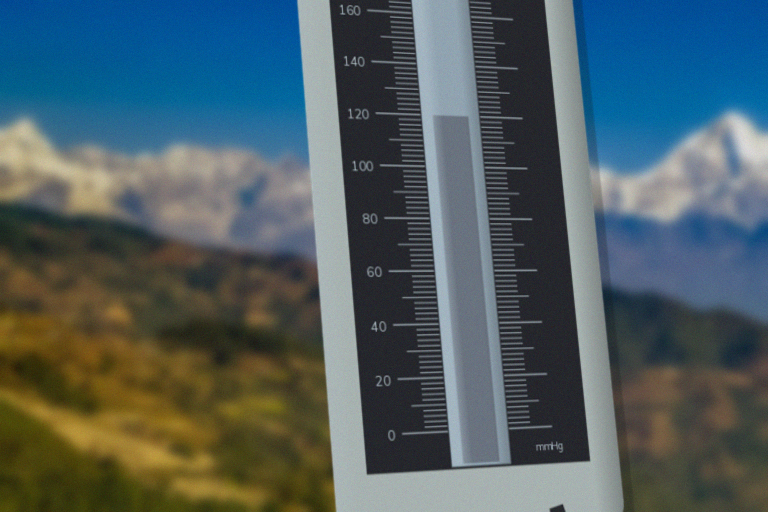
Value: 120 mmHg
